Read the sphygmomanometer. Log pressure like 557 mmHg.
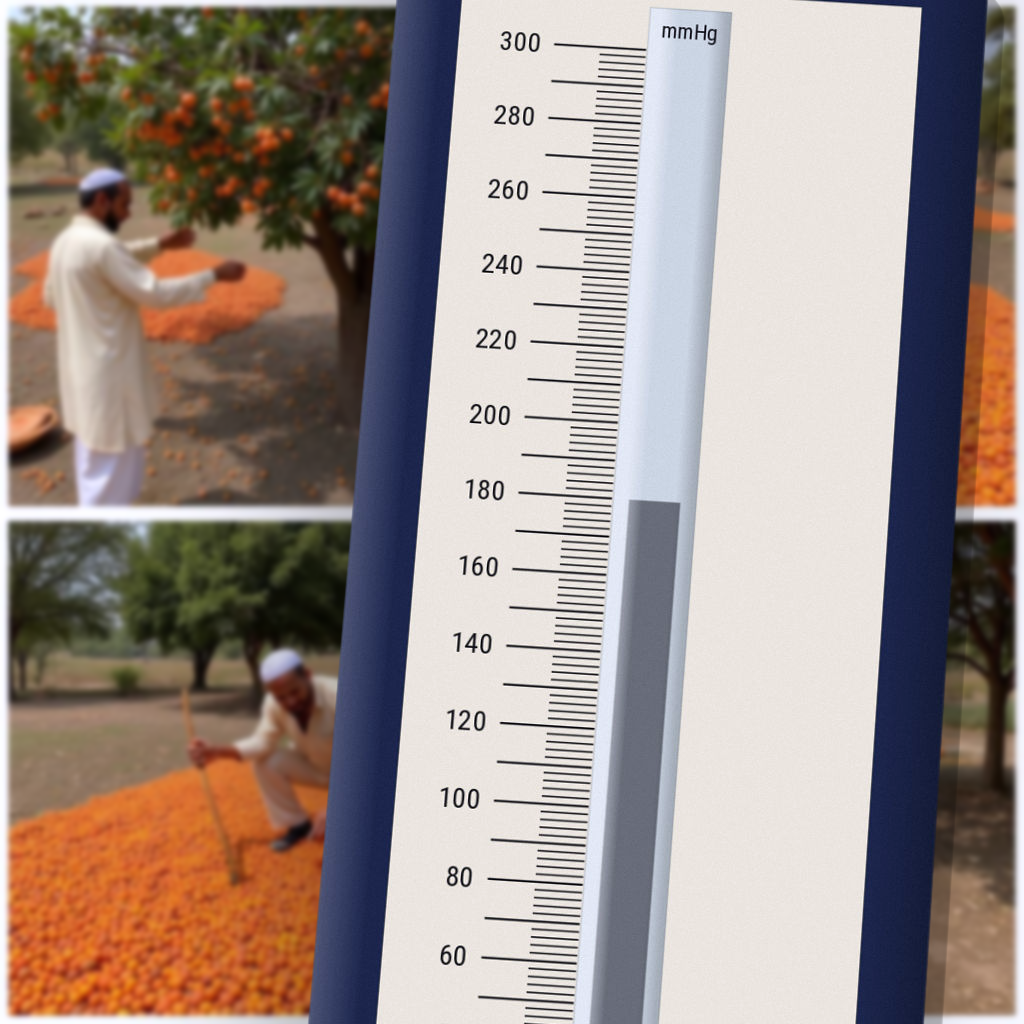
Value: 180 mmHg
